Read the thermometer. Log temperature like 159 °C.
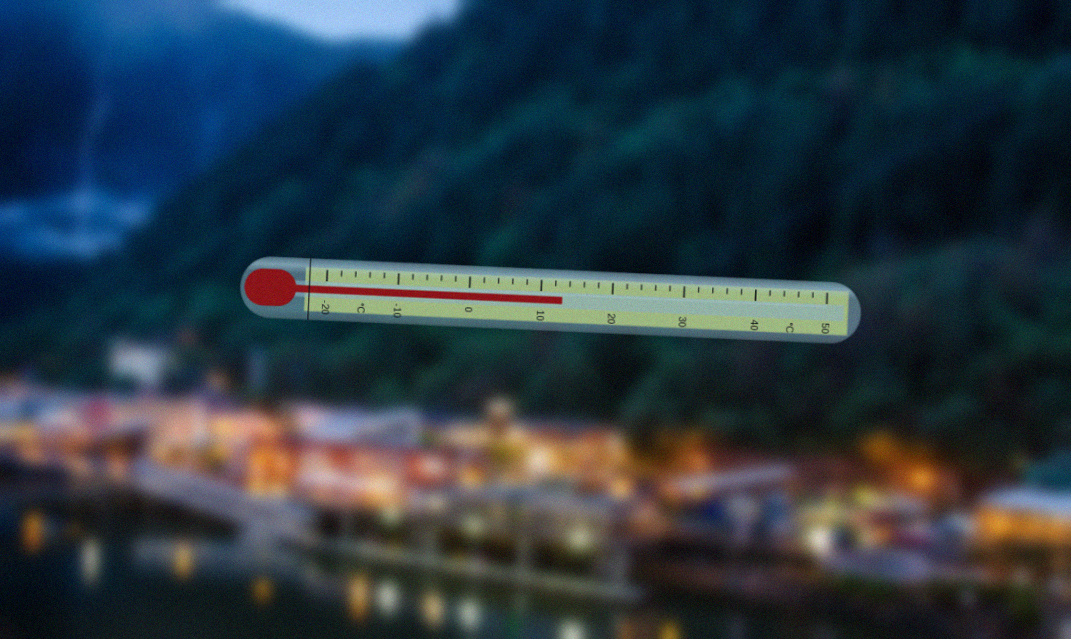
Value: 13 °C
